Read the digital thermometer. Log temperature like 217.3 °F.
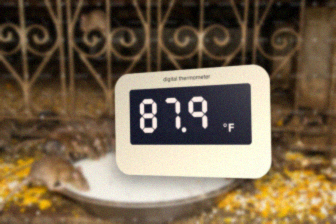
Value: 87.9 °F
